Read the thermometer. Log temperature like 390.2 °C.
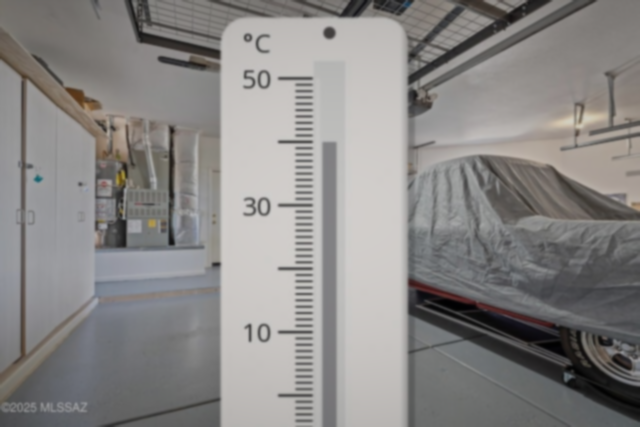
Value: 40 °C
